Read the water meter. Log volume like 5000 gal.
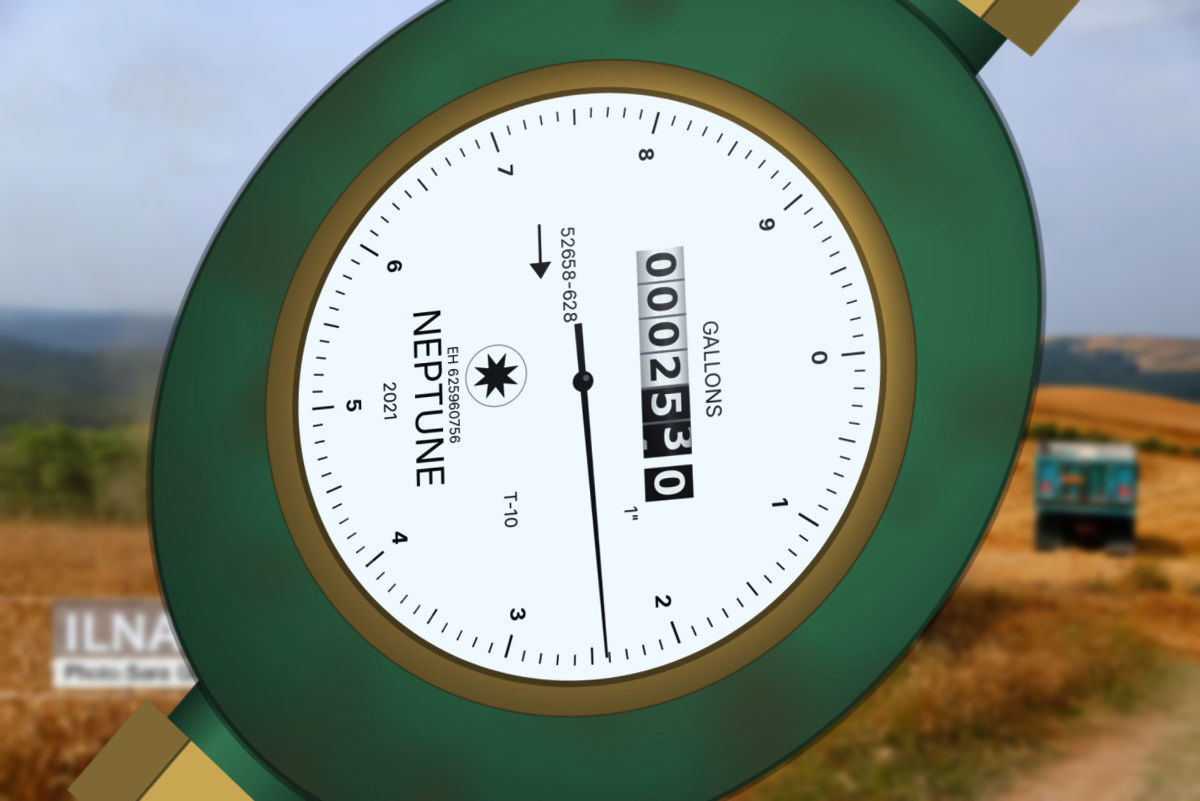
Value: 2532.4 gal
